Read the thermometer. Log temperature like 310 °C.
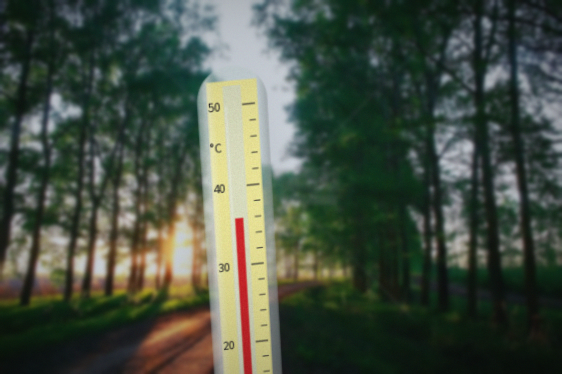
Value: 36 °C
